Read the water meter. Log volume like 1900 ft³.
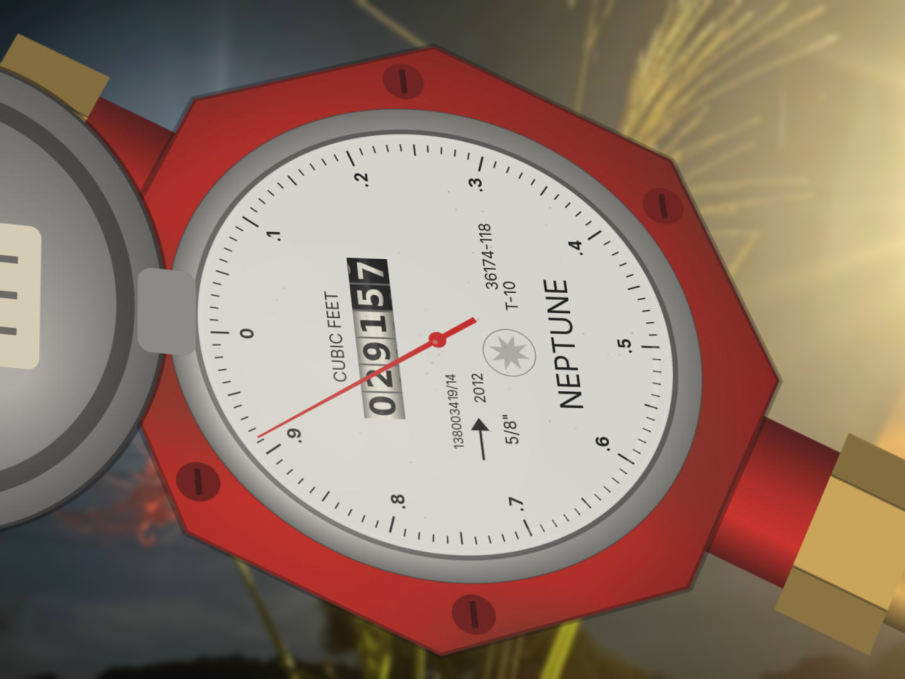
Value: 29156.91 ft³
